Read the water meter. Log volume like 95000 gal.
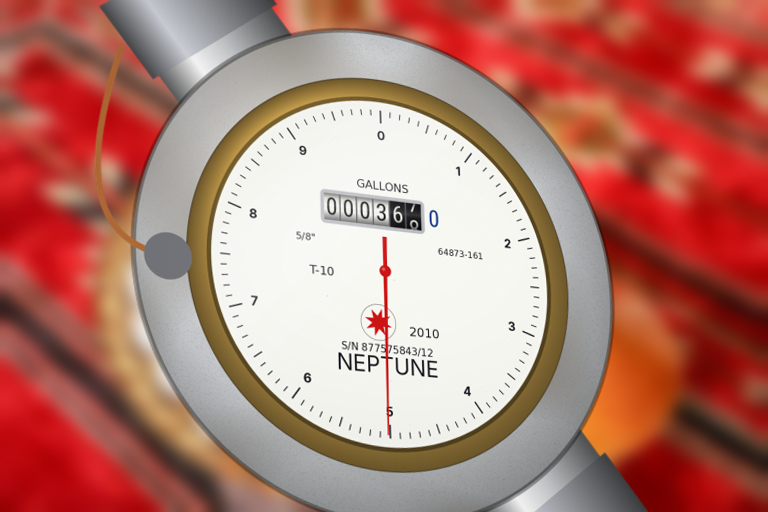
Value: 3675.0 gal
